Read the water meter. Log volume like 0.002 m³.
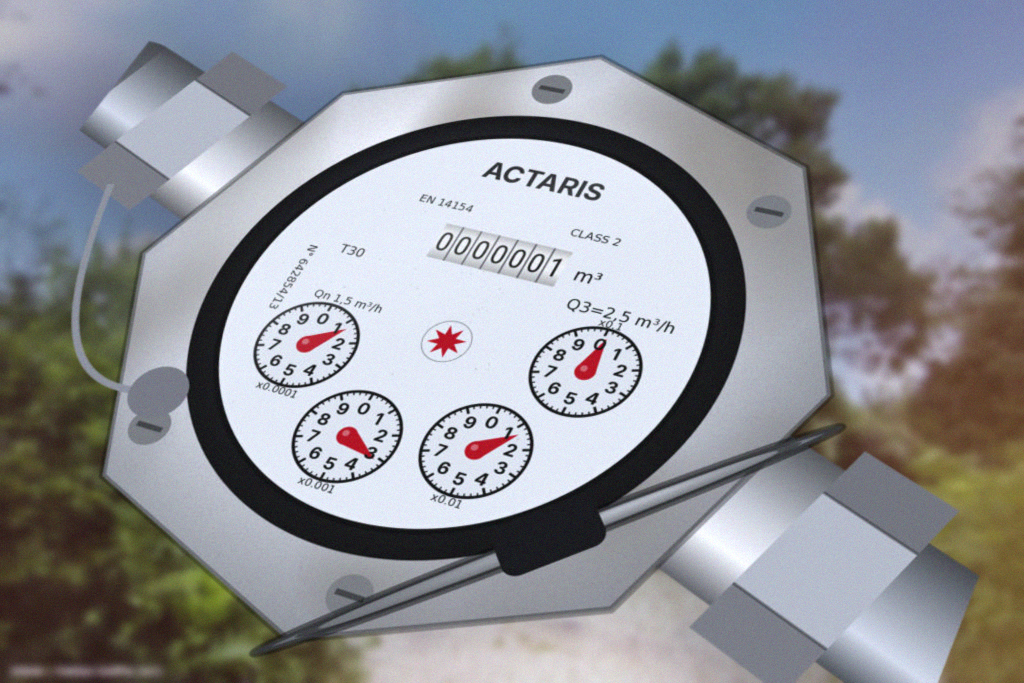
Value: 1.0131 m³
